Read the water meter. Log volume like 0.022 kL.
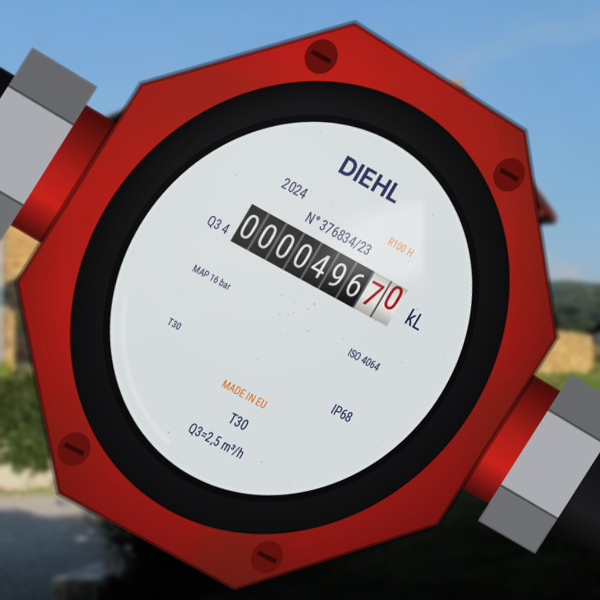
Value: 496.70 kL
